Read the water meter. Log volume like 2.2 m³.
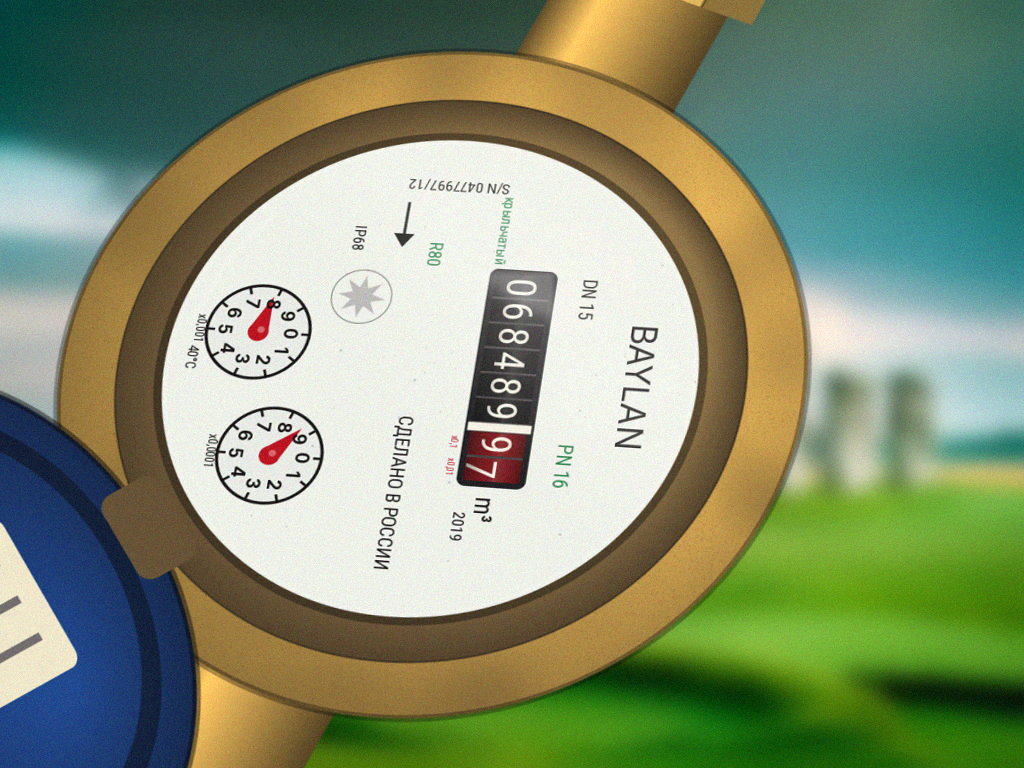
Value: 68489.9678 m³
